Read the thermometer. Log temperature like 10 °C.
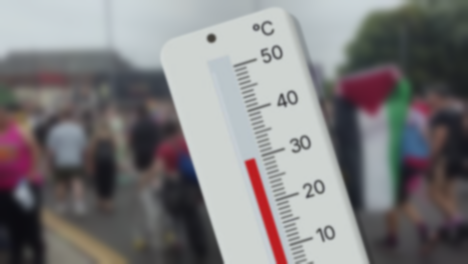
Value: 30 °C
